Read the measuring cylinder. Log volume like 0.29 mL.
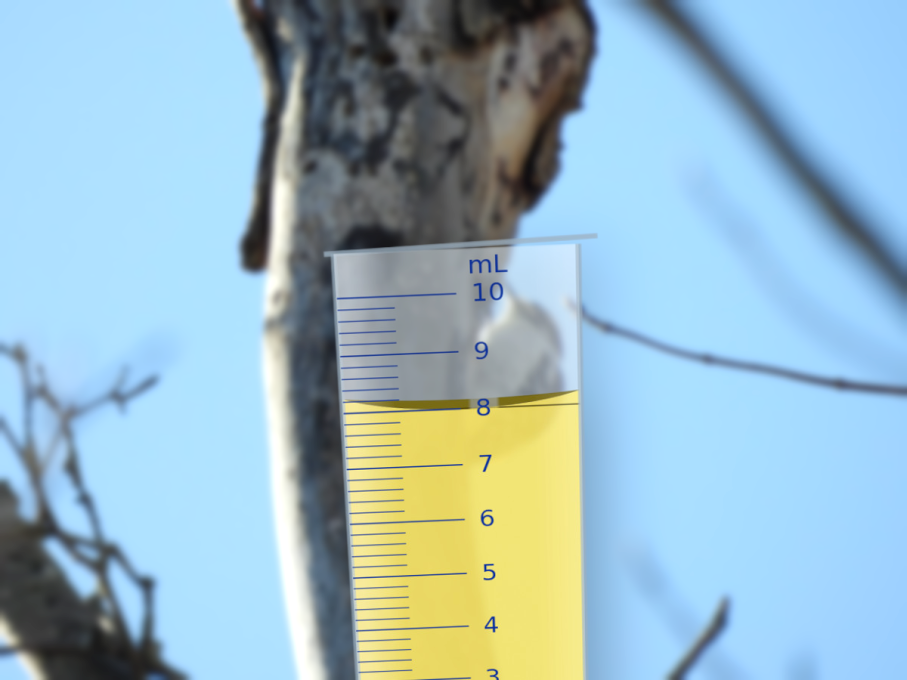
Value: 8 mL
